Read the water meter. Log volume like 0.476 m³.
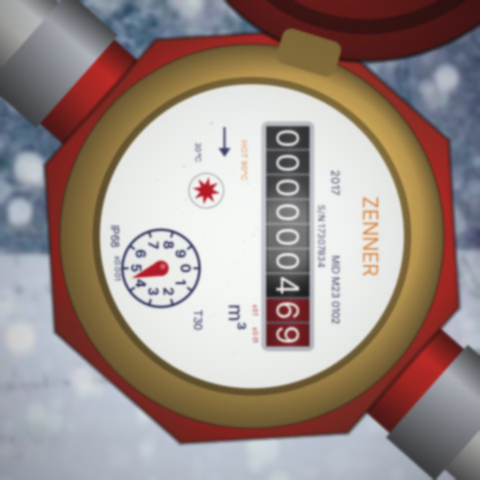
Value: 4.694 m³
